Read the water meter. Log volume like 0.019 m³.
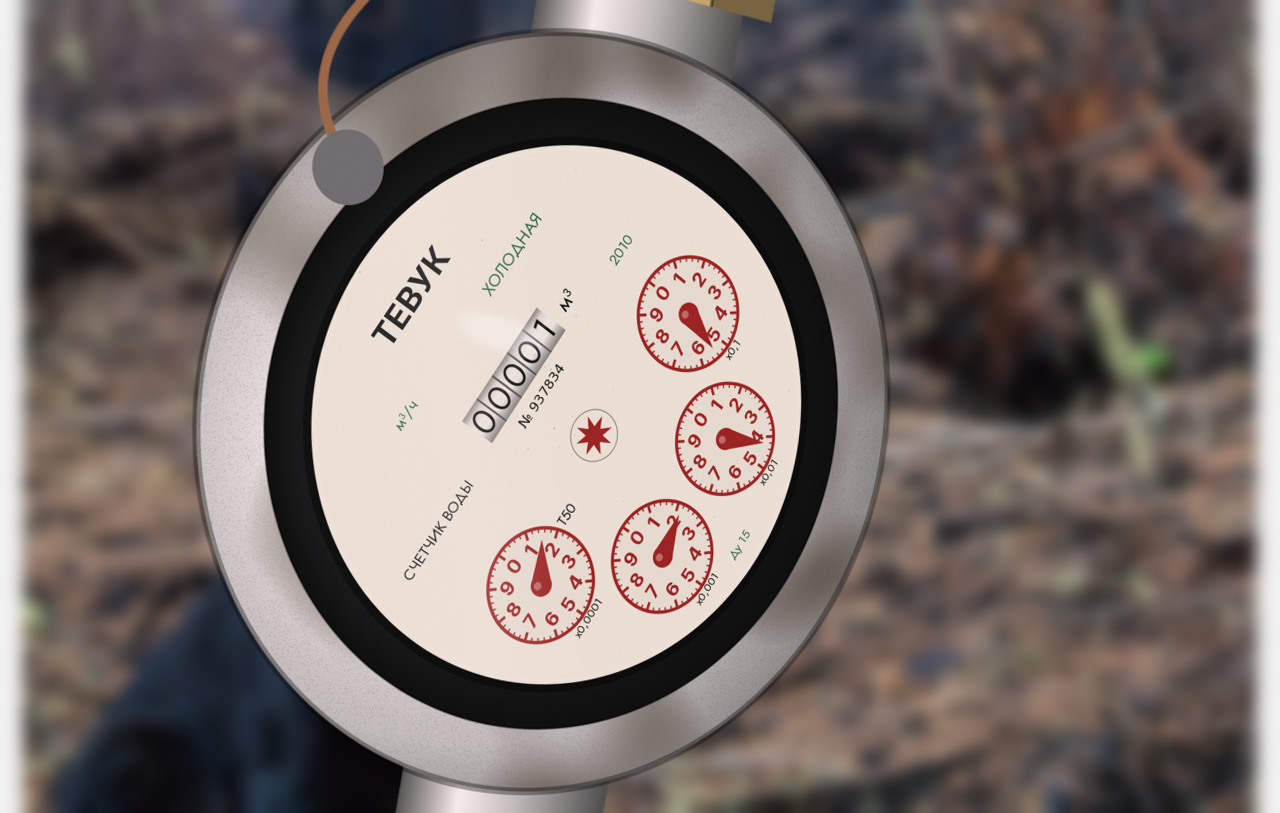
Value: 1.5421 m³
